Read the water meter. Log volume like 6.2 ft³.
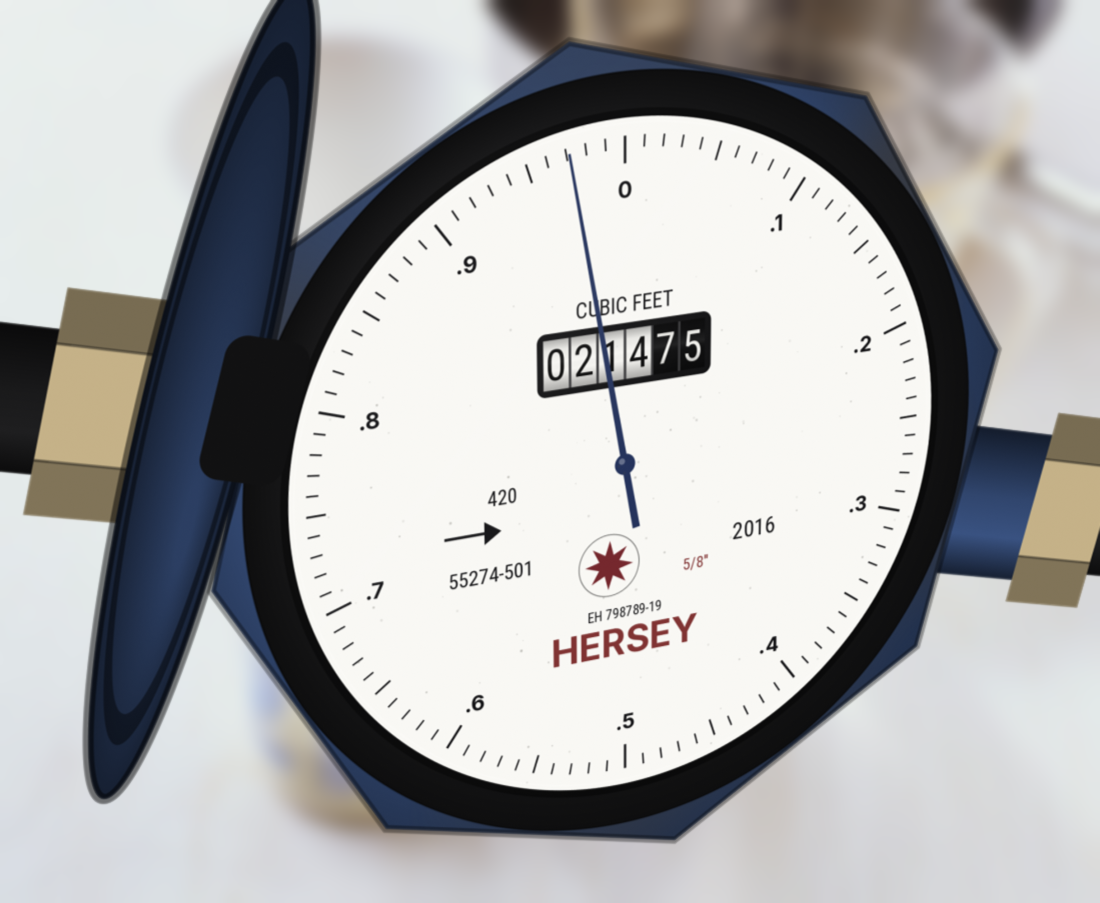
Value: 21474.97 ft³
